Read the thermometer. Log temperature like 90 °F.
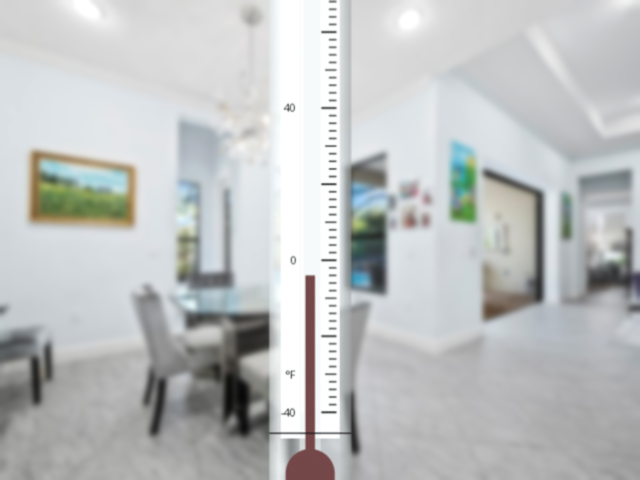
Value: -4 °F
